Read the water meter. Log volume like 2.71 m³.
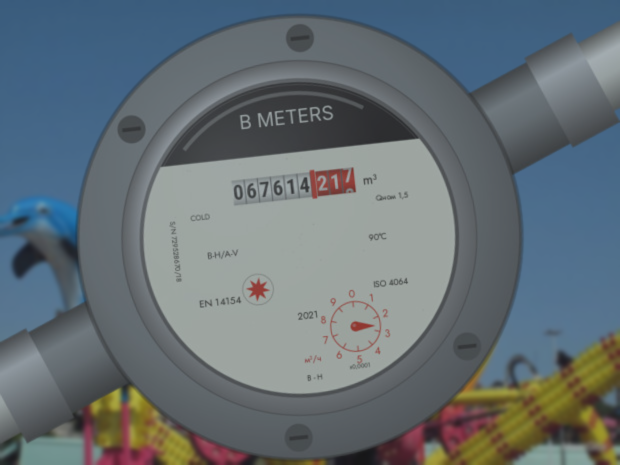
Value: 67614.2172 m³
